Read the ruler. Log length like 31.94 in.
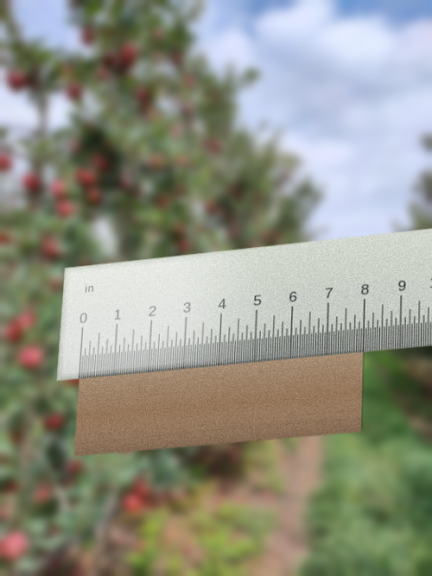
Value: 8 in
